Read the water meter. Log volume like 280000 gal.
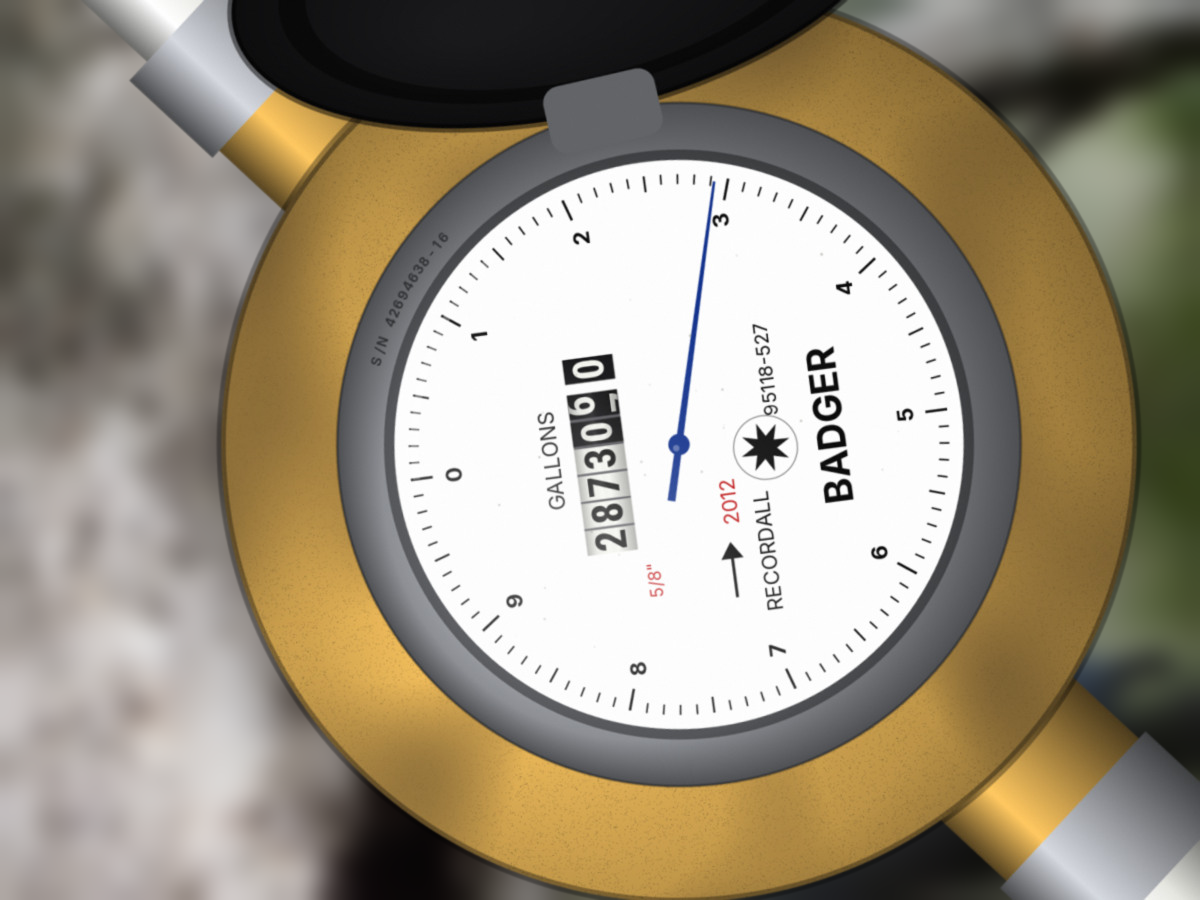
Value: 2873062.9 gal
